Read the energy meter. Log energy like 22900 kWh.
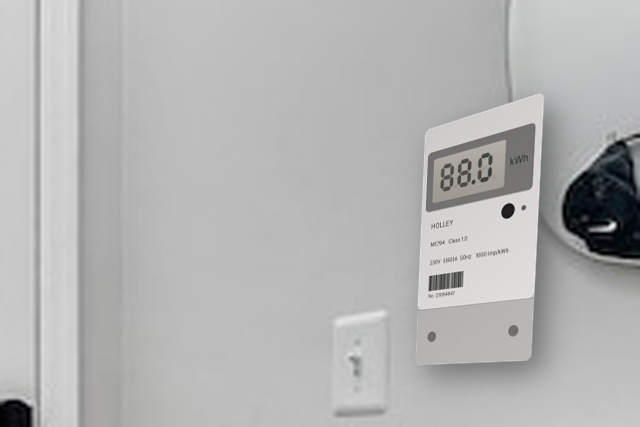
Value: 88.0 kWh
